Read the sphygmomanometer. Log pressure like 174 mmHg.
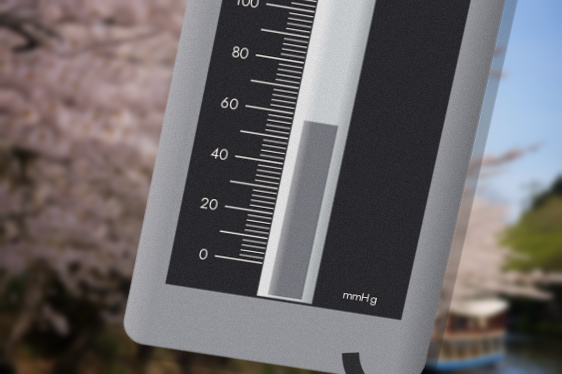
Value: 58 mmHg
